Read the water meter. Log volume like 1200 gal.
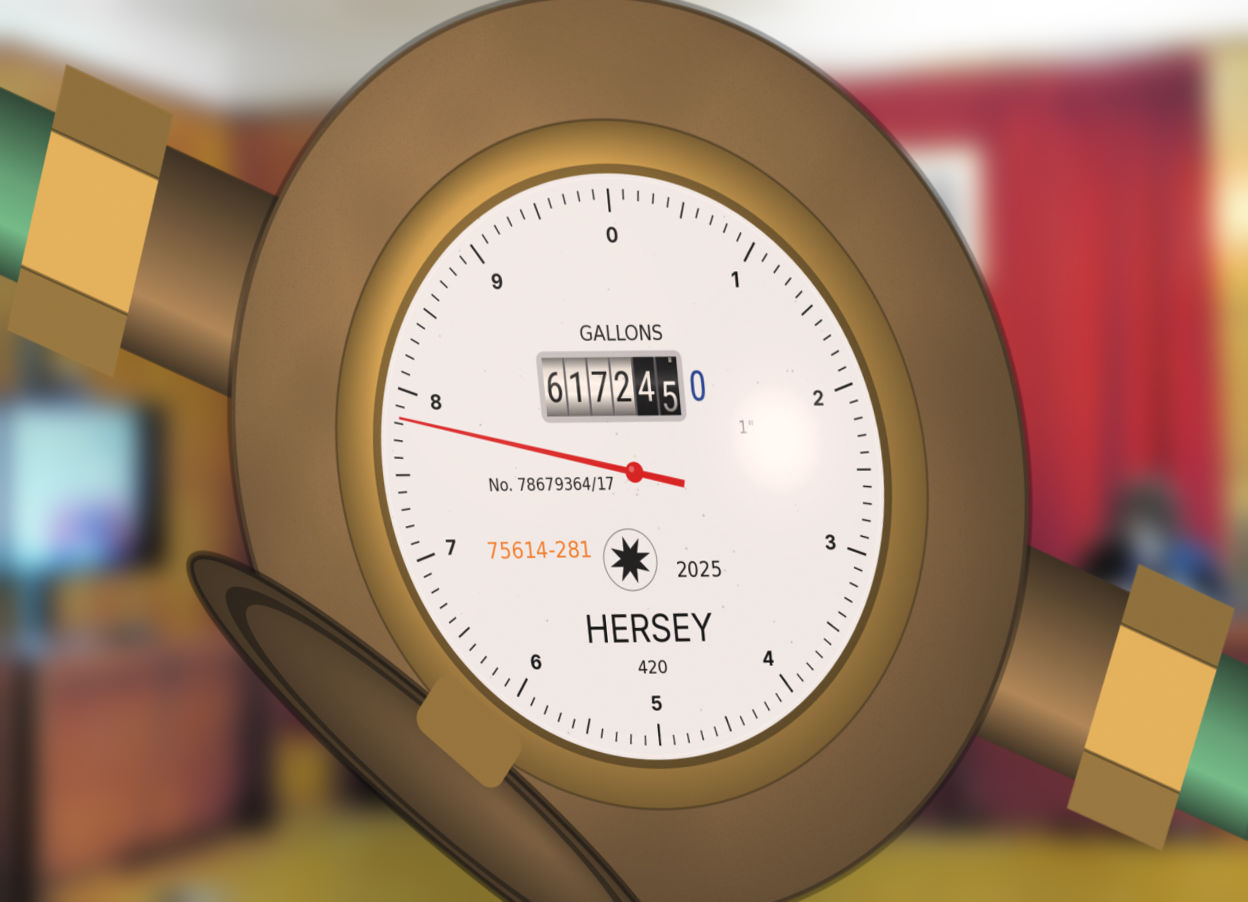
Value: 6172447.8 gal
